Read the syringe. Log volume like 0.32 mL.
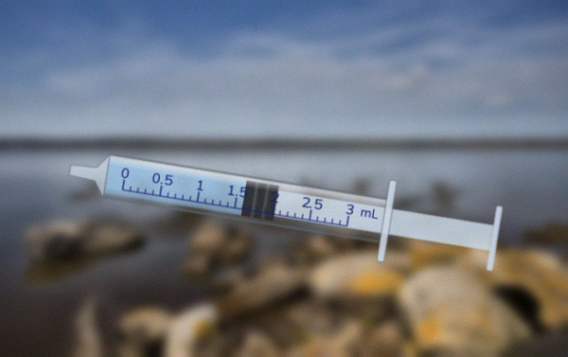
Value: 1.6 mL
